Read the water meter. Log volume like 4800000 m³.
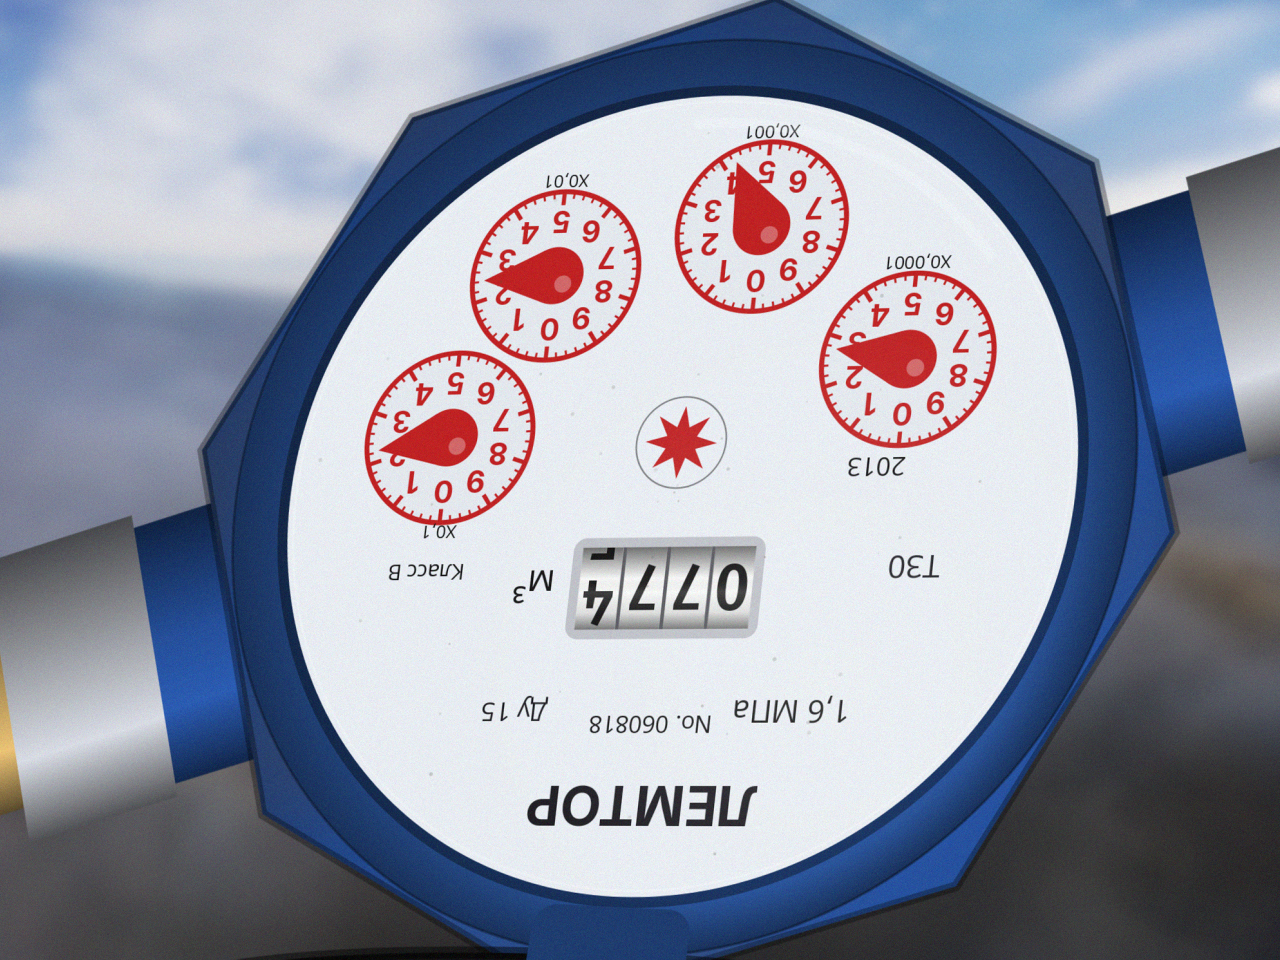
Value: 774.2242 m³
